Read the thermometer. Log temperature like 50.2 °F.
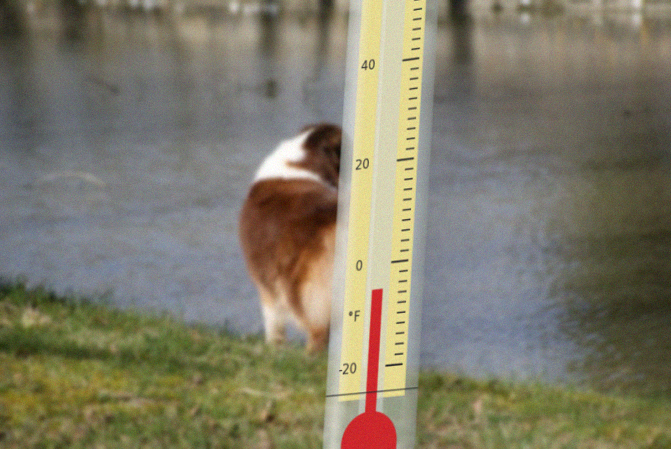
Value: -5 °F
